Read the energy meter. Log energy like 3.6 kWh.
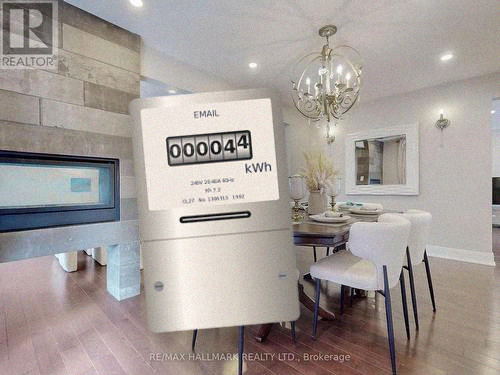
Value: 44 kWh
